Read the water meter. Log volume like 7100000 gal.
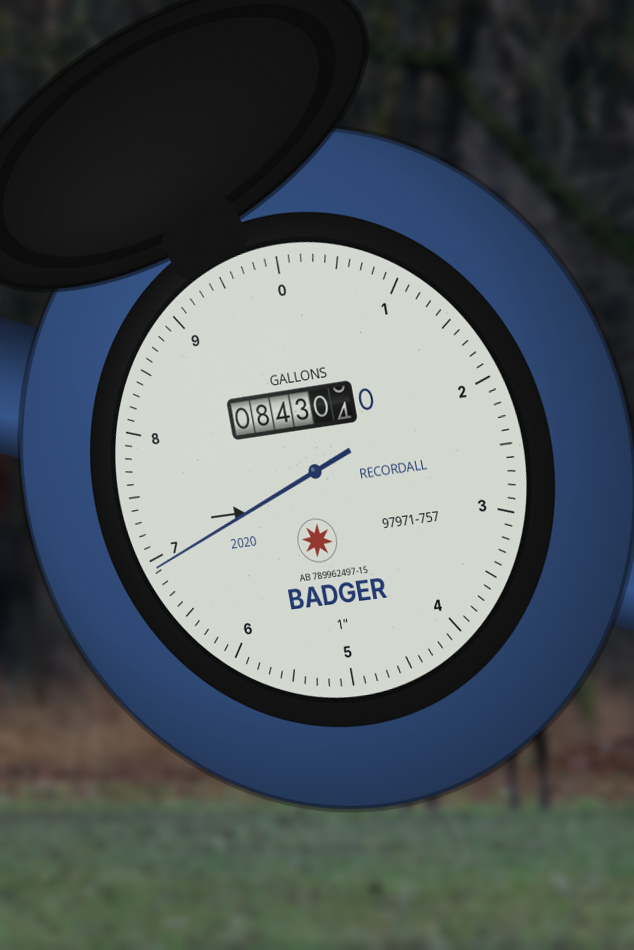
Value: 843036.9 gal
